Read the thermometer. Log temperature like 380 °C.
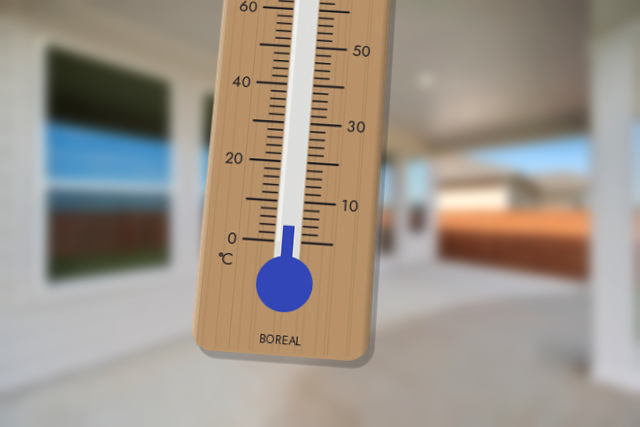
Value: 4 °C
